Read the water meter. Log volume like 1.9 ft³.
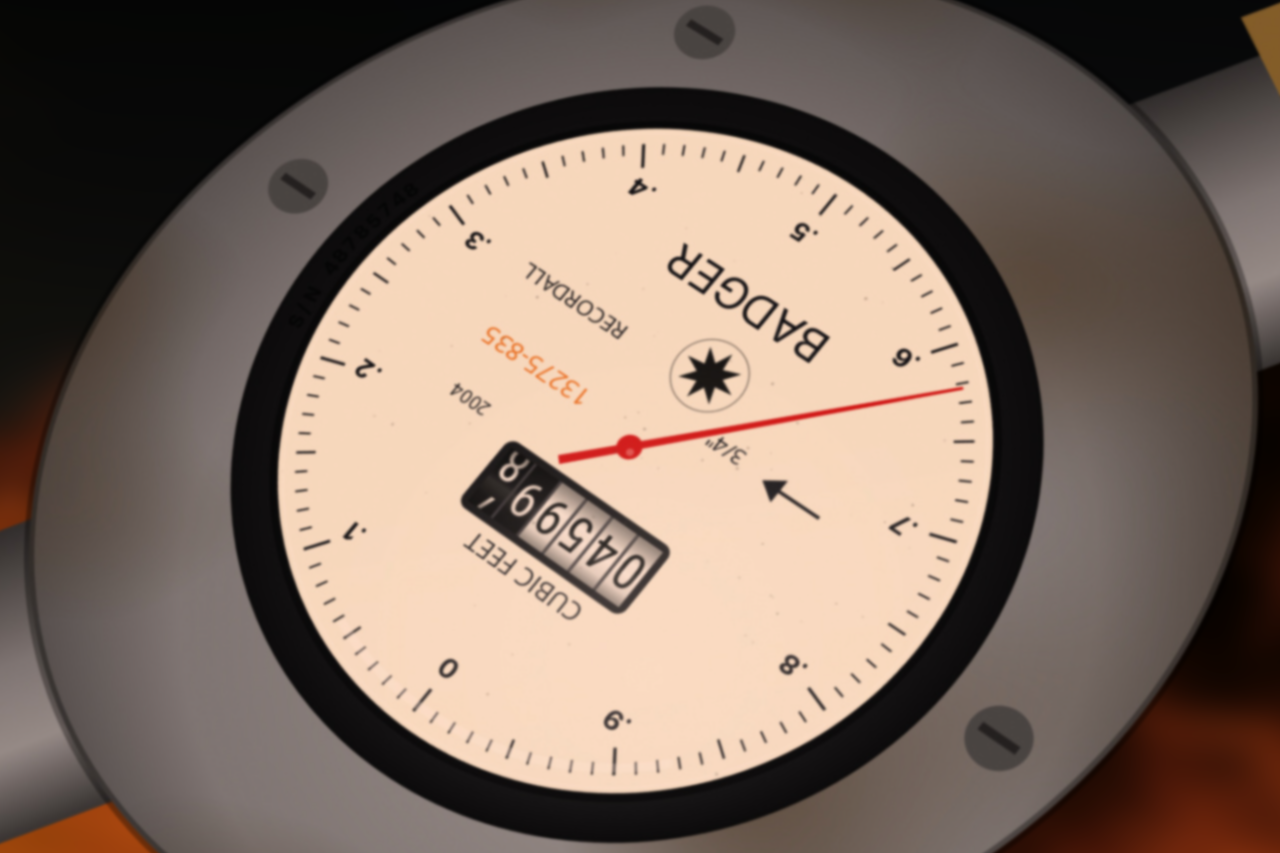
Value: 45997.62 ft³
